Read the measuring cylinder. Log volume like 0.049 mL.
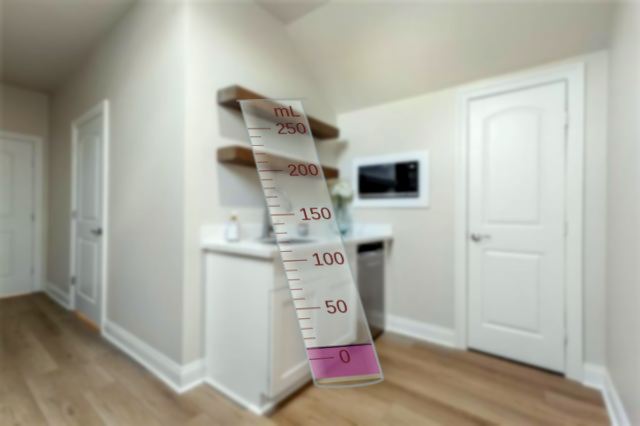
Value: 10 mL
